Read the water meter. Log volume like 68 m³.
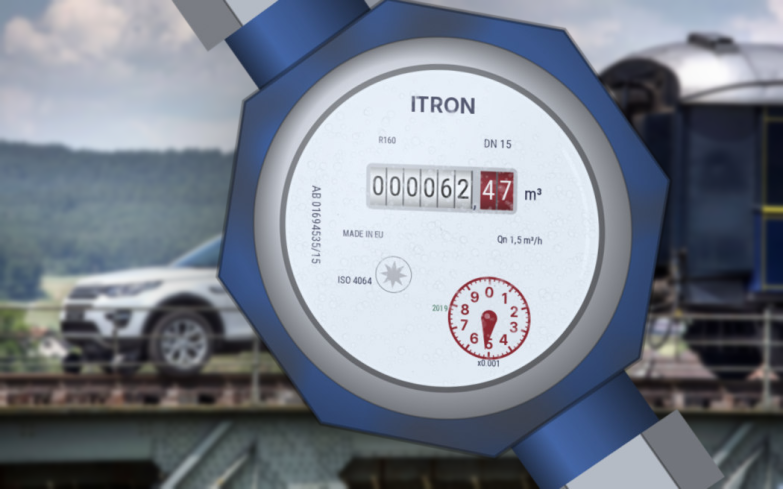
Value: 62.475 m³
